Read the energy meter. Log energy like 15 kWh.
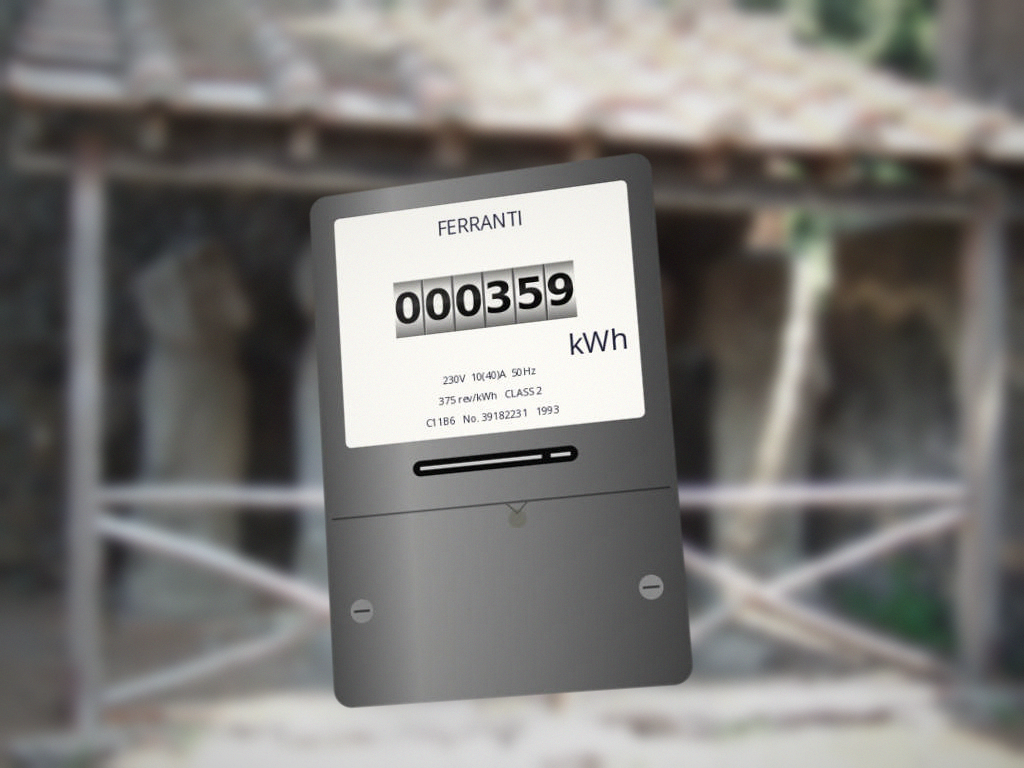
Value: 359 kWh
